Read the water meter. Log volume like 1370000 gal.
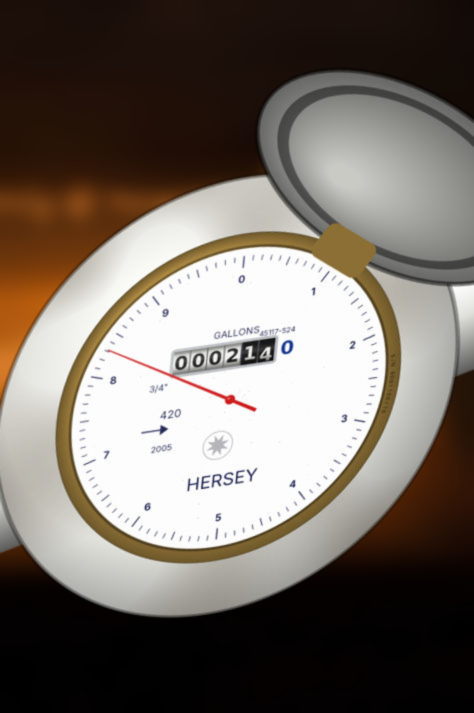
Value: 2138.3 gal
